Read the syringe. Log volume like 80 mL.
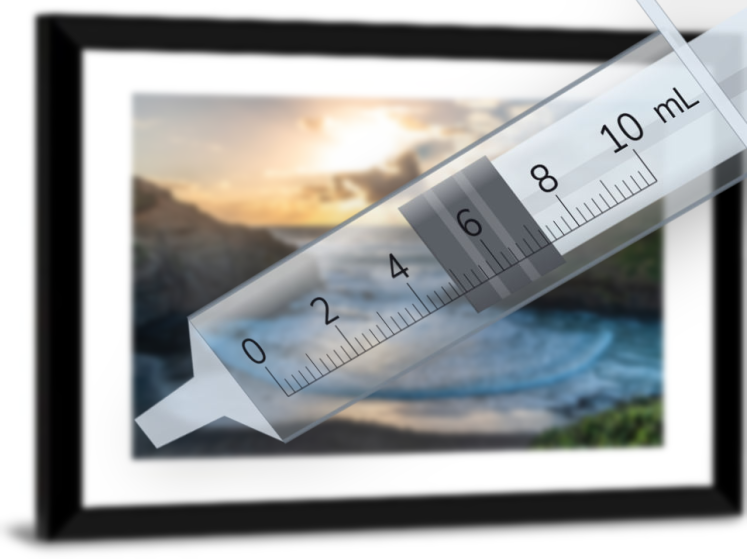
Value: 4.9 mL
